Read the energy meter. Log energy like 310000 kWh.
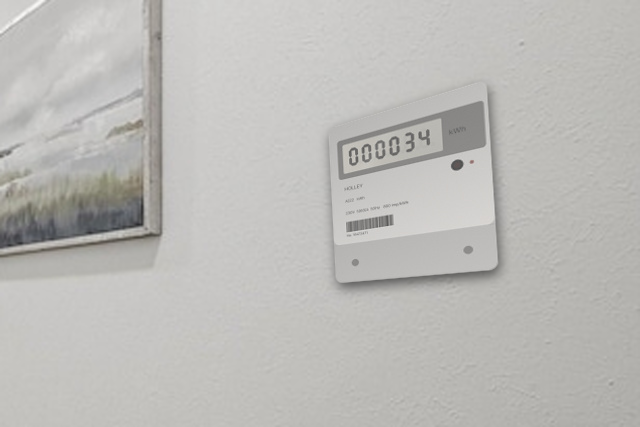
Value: 34 kWh
